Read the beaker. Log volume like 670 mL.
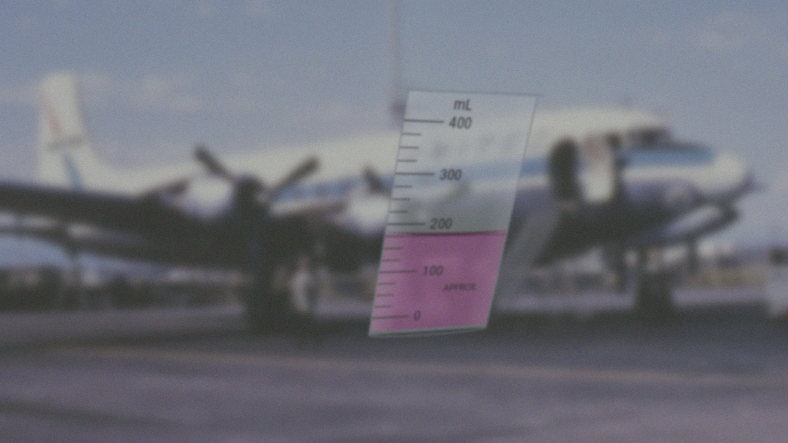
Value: 175 mL
